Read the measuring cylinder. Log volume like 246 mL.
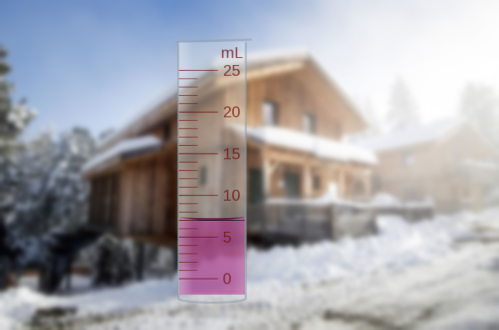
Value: 7 mL
